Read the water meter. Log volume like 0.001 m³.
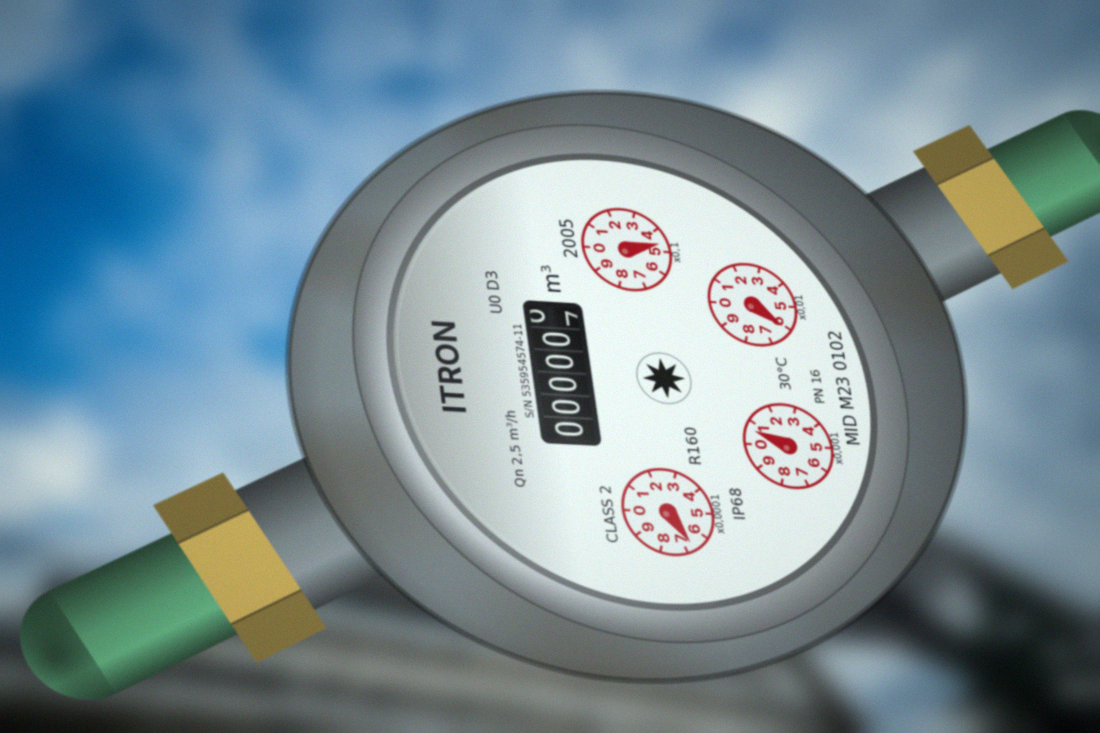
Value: 6.4606 m³
